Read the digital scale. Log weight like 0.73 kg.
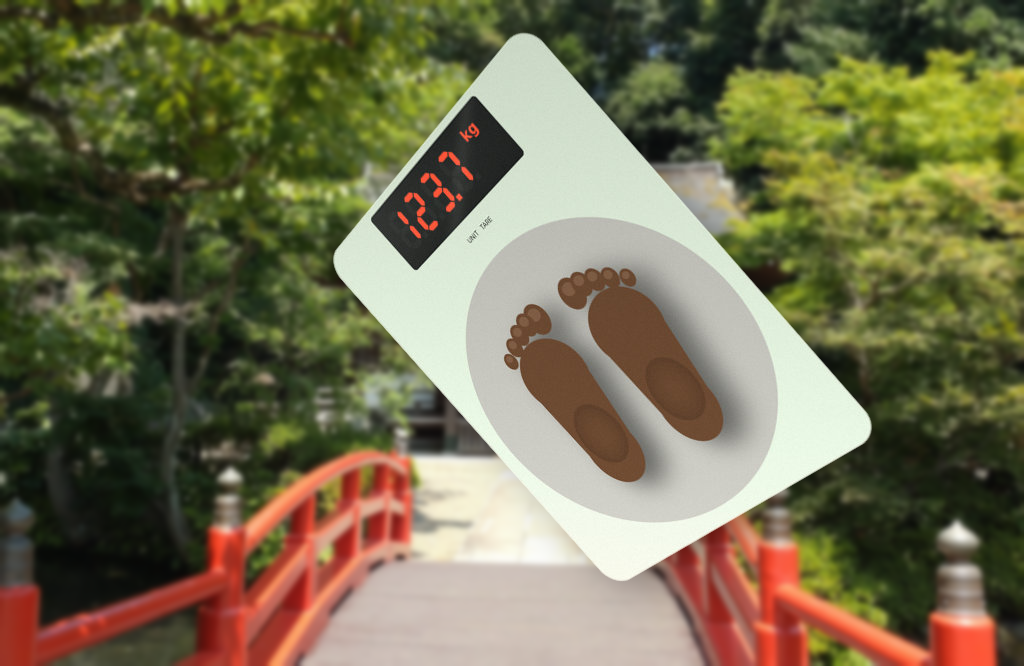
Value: 123.7 kg
